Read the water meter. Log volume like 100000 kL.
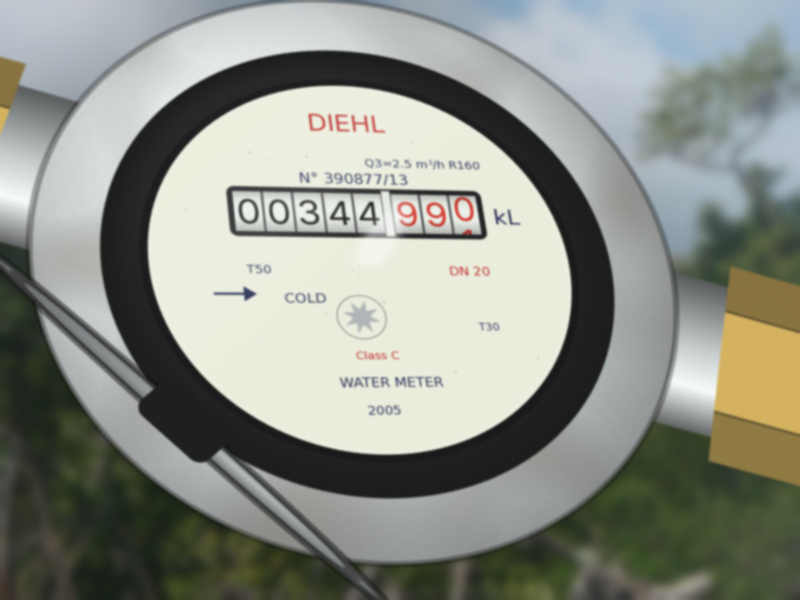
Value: 344.990 kL
